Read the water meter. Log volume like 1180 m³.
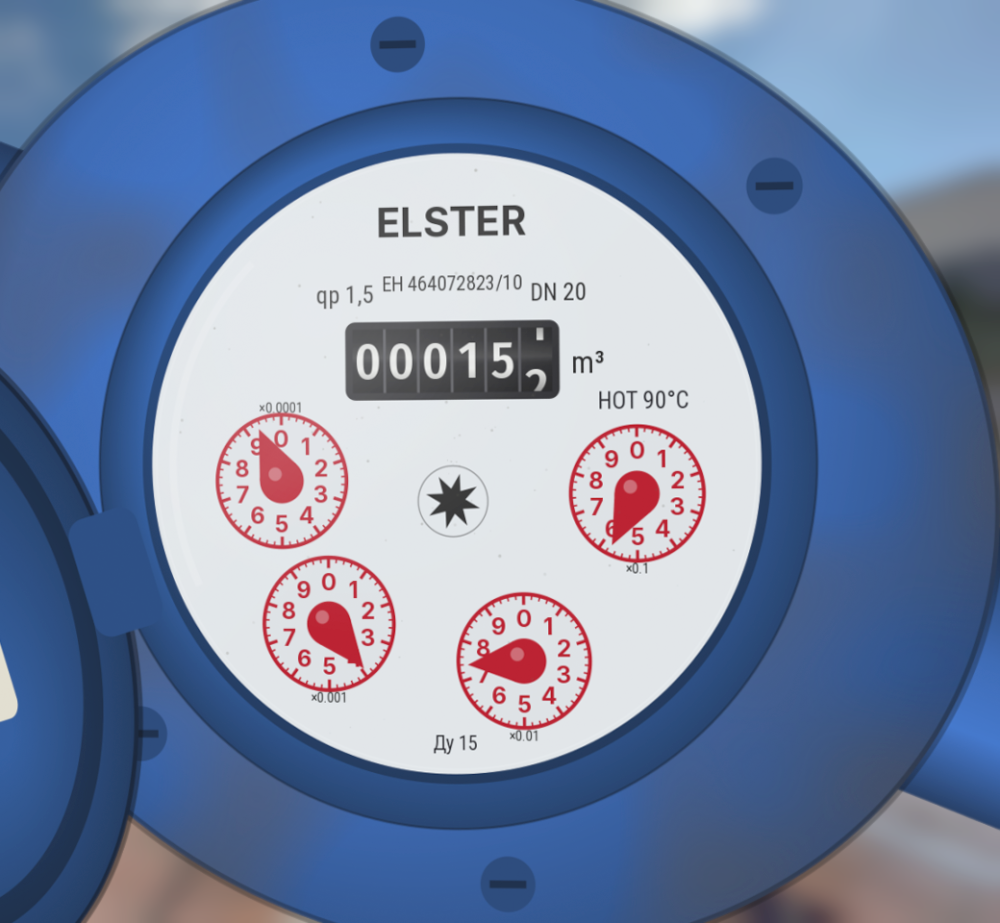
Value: 151.5739 m³
